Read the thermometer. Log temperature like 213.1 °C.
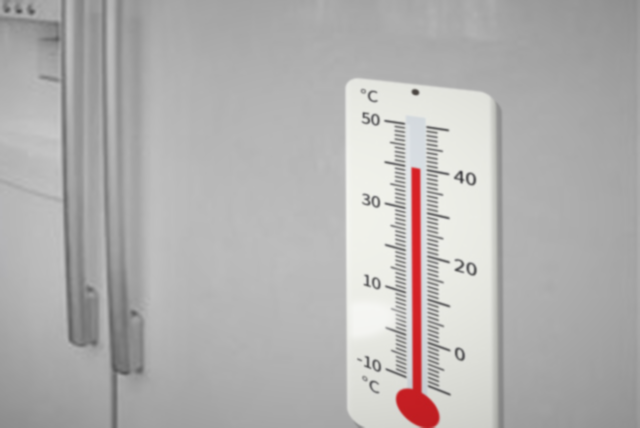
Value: 40 °C
